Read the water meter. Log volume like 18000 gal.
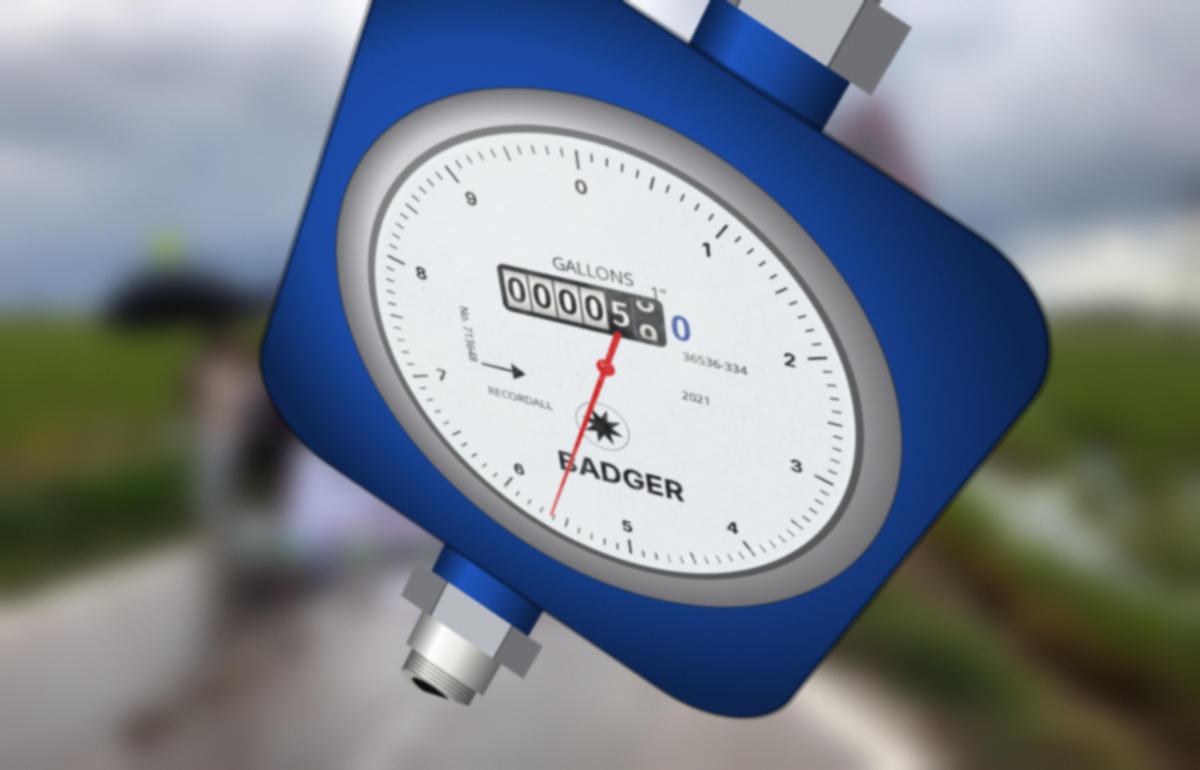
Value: 585.6 gal
